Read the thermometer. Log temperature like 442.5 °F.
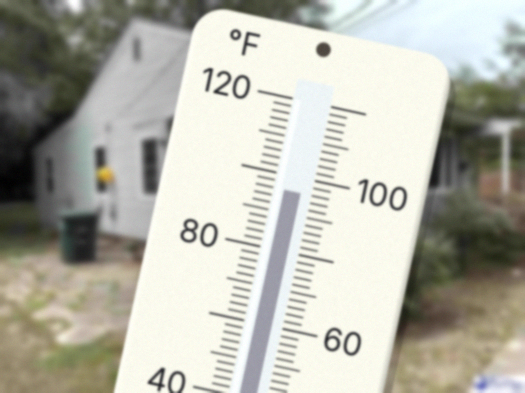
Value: 96 °F
